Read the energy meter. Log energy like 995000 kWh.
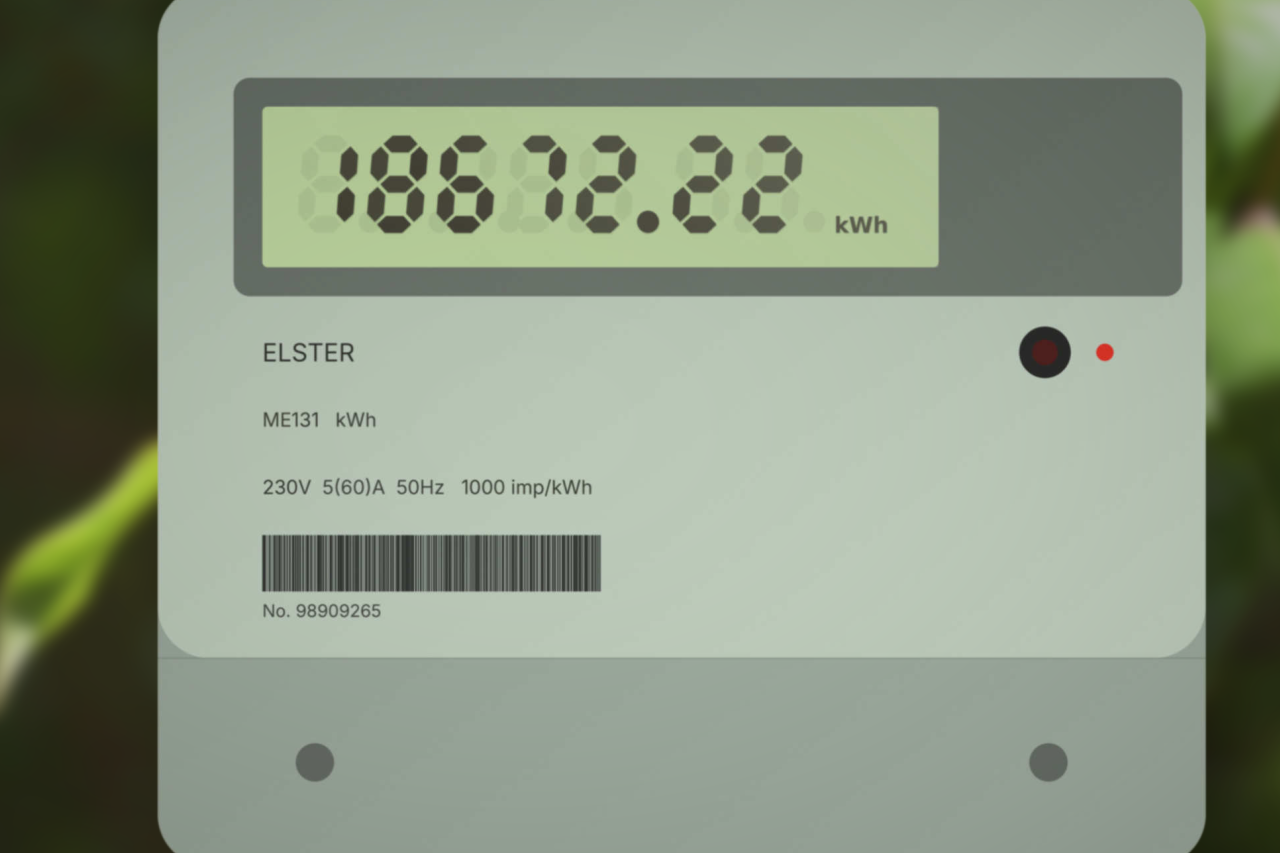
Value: 18672.22 kWh
